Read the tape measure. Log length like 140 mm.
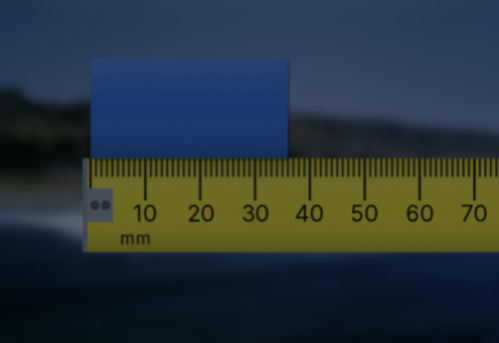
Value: 36 mm
